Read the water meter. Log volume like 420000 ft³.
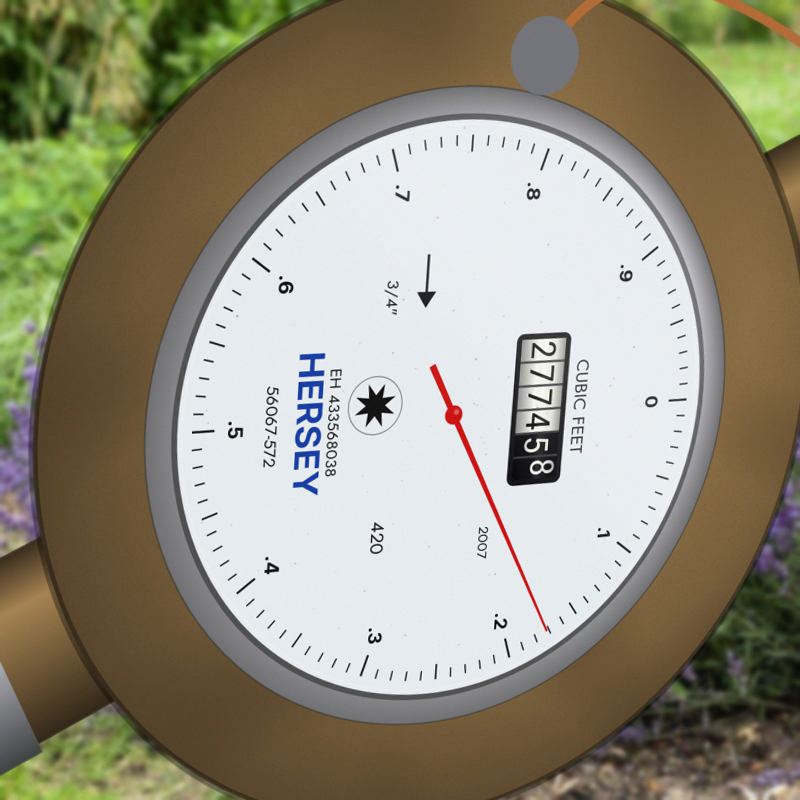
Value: 277458.17 ft³
